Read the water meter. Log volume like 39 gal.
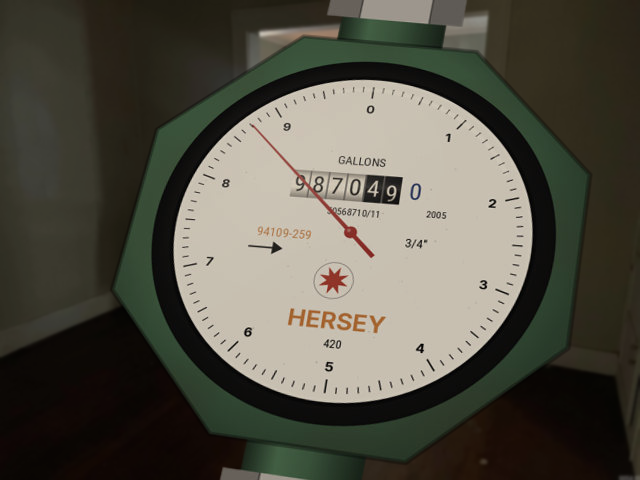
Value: 9870488.7 gal
